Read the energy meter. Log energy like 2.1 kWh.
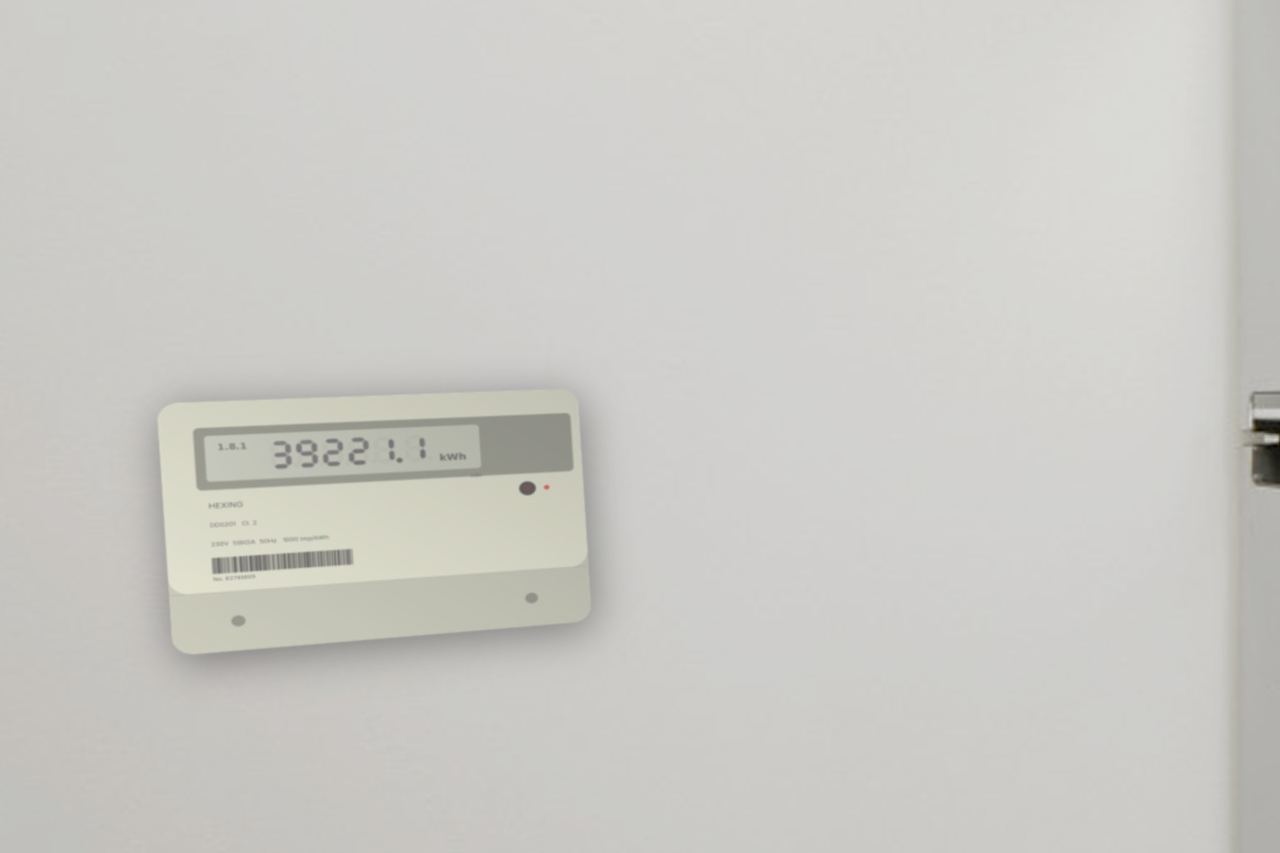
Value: 39221.1 kWh
